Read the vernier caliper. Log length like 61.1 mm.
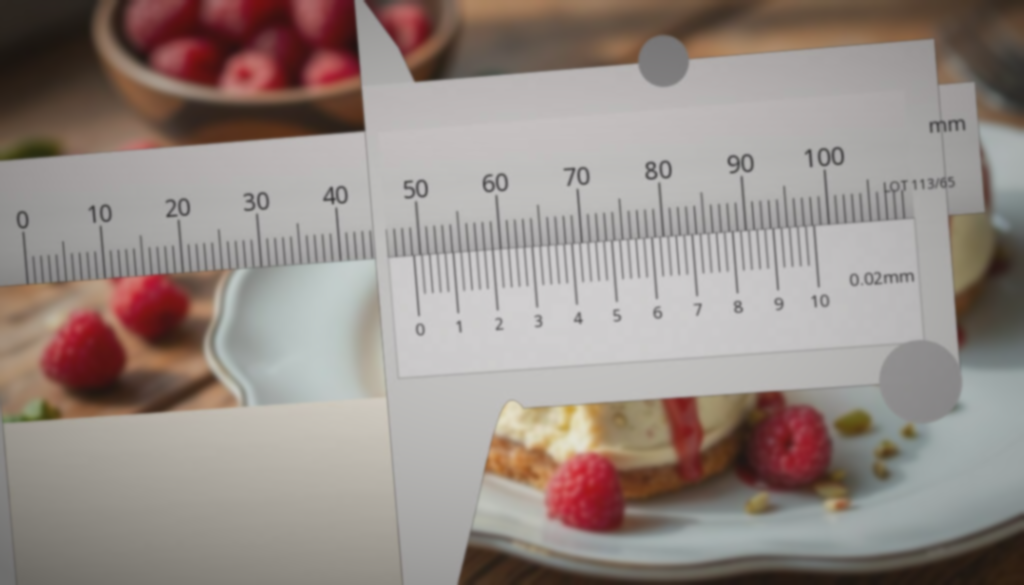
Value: 49.2 mm
